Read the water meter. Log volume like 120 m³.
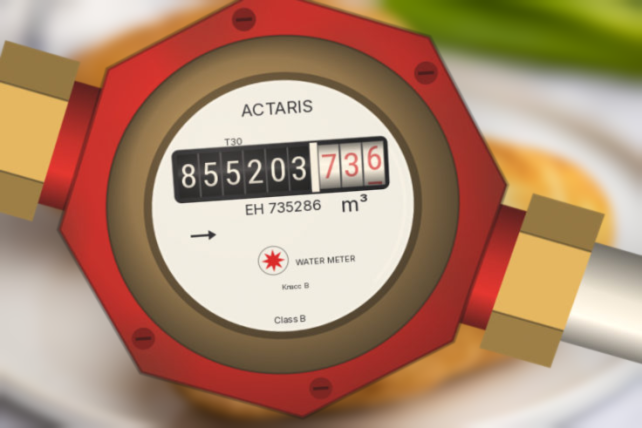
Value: 855203.736 m³
